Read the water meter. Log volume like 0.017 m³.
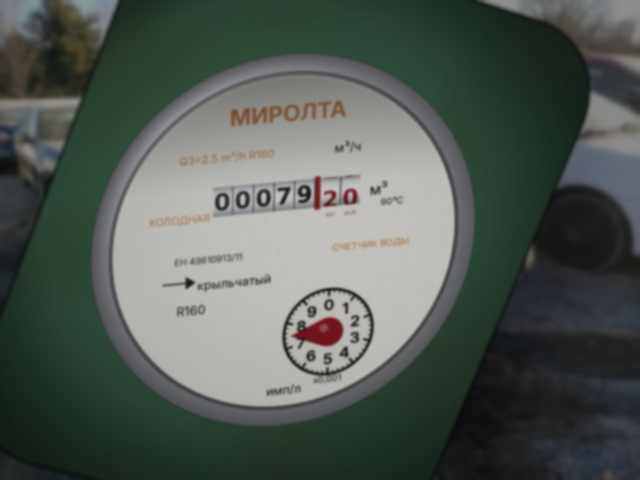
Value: 79.197 m³
